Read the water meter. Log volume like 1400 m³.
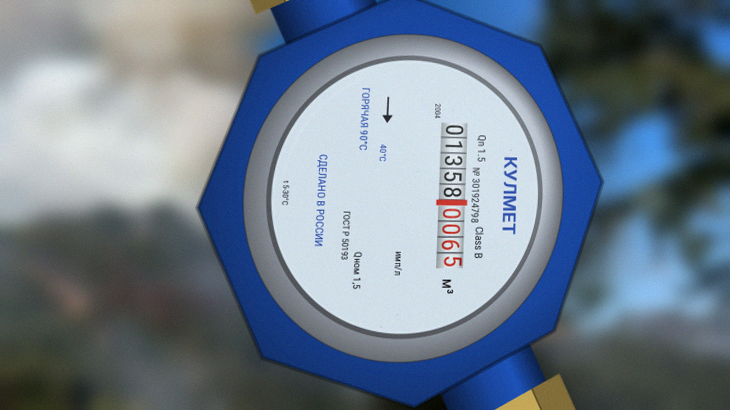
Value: 1358.0065 m³
